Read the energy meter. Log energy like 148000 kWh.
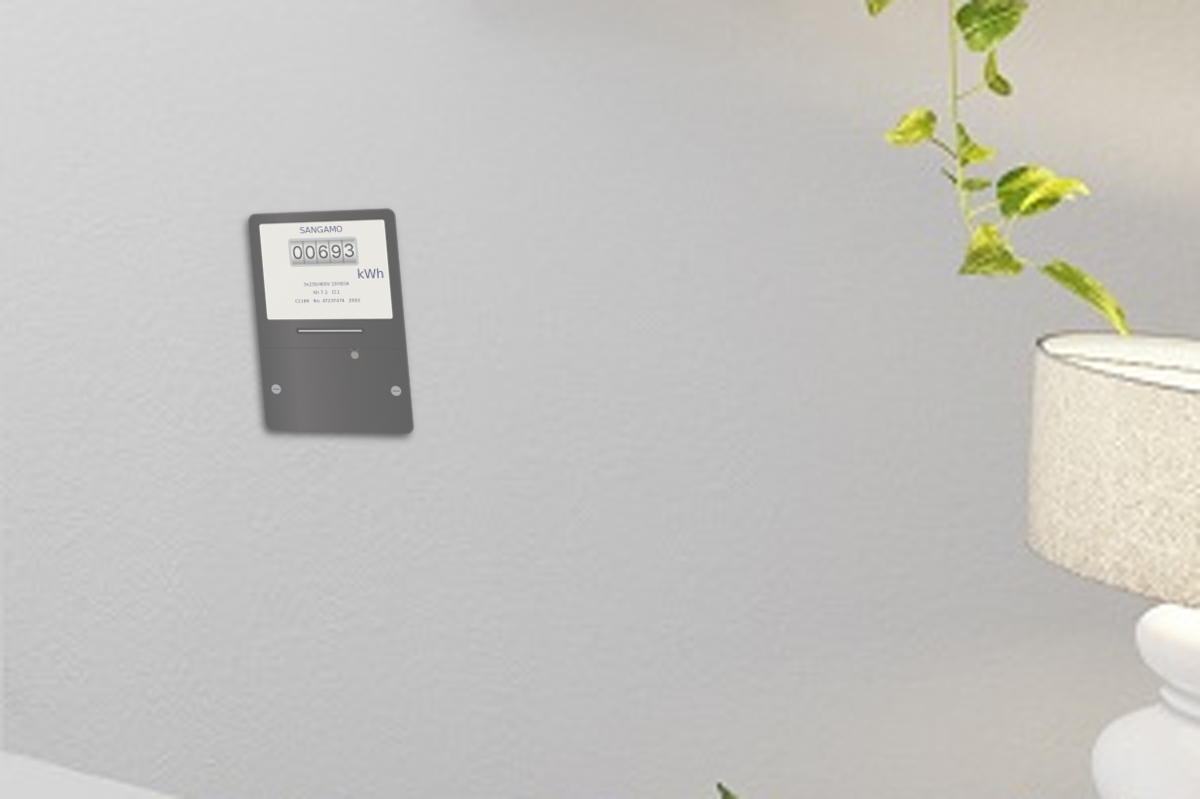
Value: 693 kWh
